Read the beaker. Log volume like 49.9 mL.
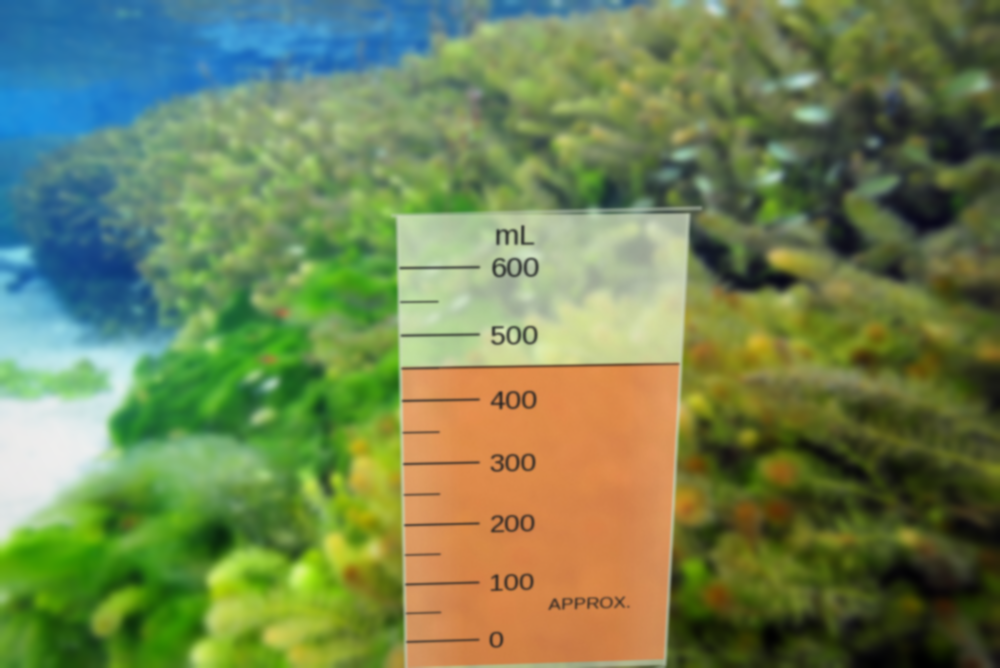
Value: 450 mL
